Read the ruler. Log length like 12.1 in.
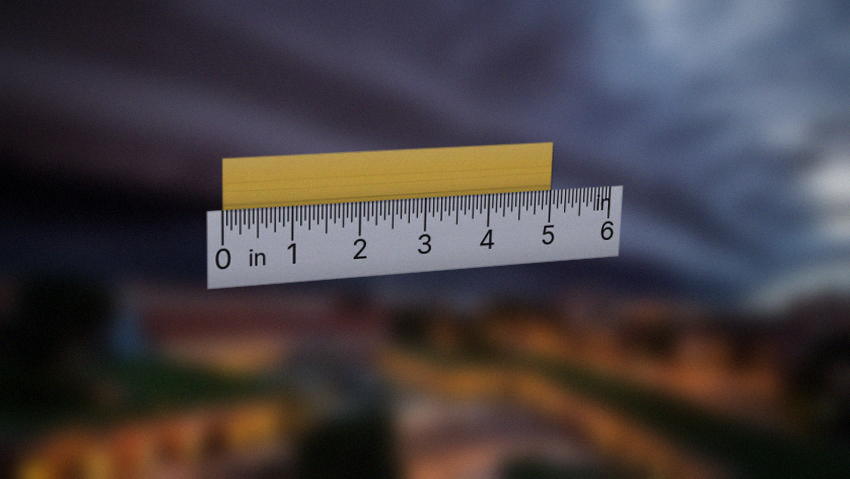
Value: 5 in
